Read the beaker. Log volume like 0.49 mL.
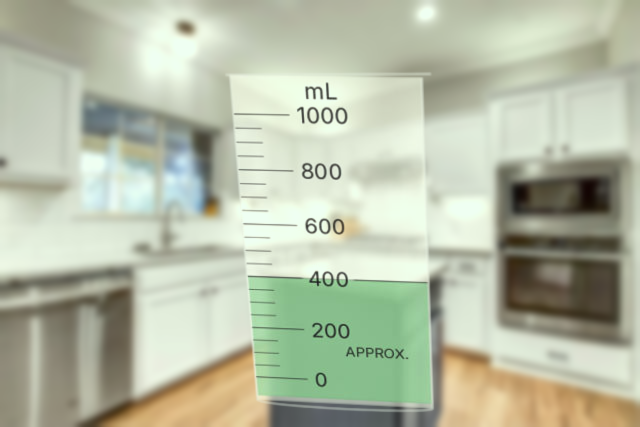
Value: 400 mL
